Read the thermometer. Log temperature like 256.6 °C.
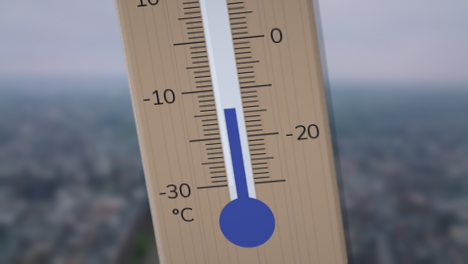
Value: -14 °C
